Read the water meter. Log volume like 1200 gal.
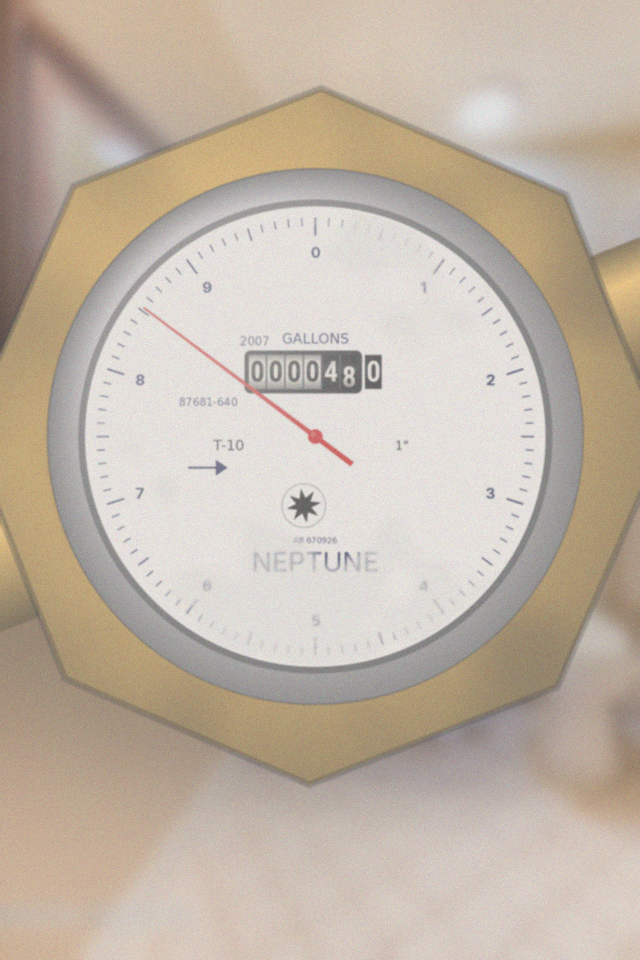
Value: 478.5 gal
